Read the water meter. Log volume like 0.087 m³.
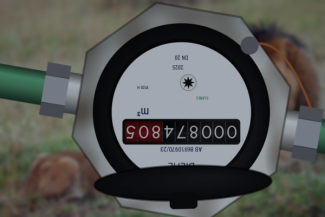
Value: 874.805 m³
